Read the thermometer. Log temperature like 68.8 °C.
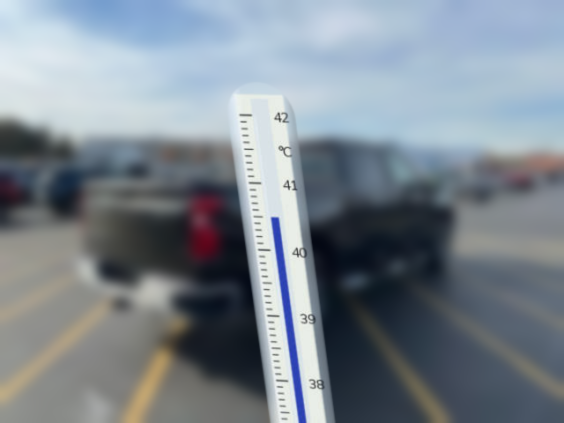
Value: 40.5 °C
